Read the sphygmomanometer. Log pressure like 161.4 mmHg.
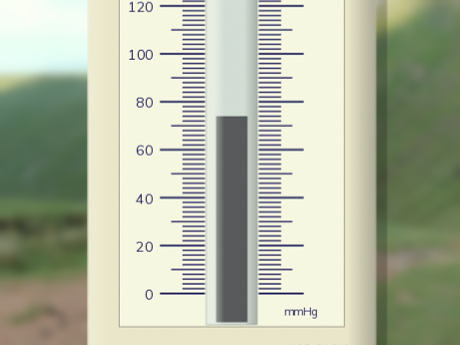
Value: 74 mmHg
